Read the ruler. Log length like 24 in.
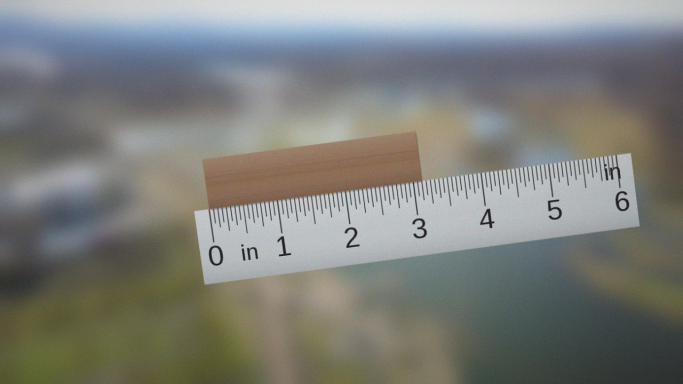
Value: 3.125 in
